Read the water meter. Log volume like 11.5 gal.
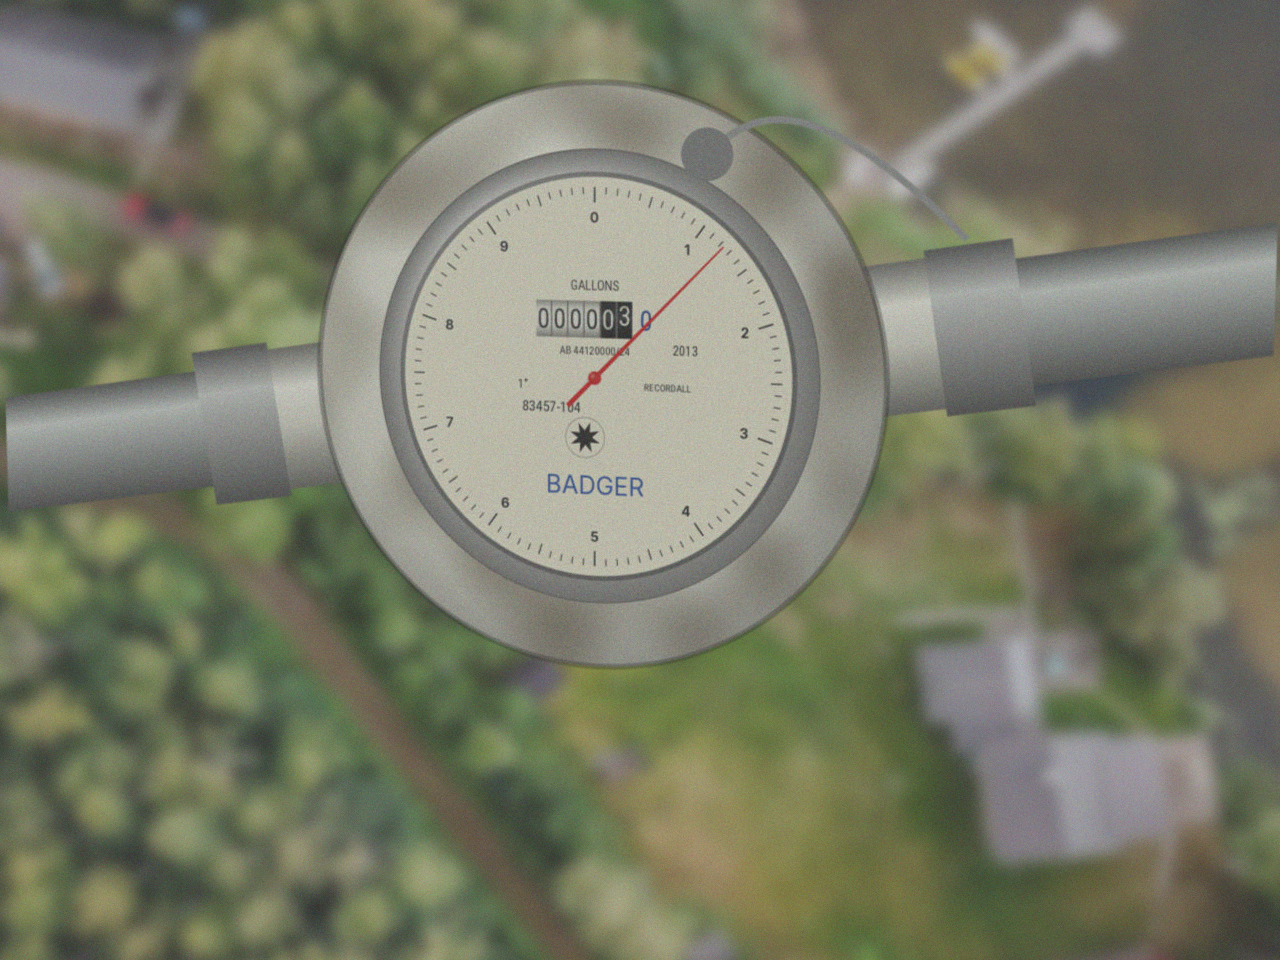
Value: 31.2 gal
